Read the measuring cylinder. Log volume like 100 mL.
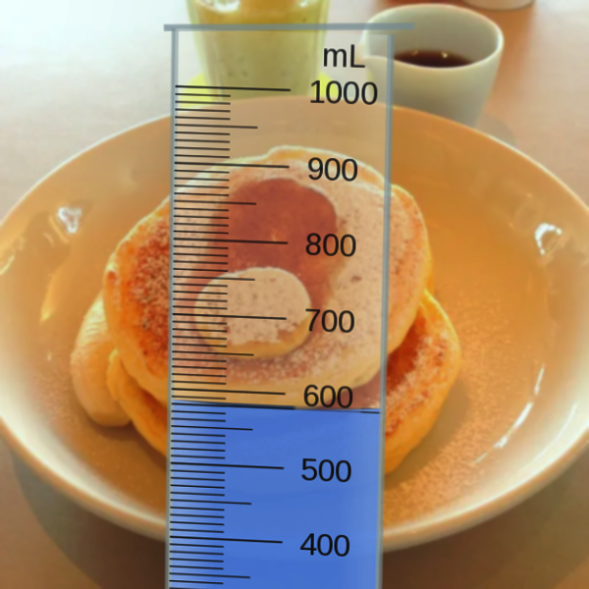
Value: 580 mL
